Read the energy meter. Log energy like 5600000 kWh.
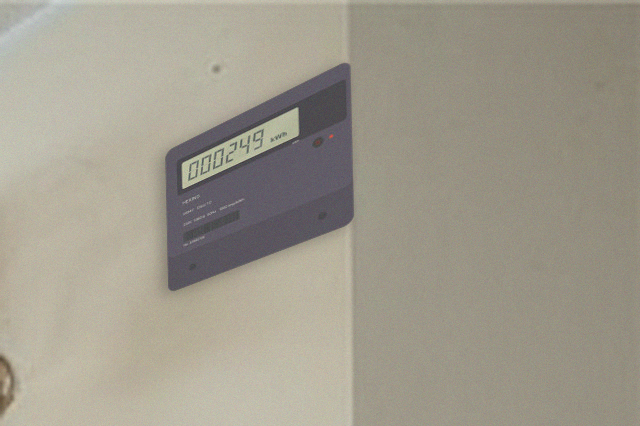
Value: 249 kWh
